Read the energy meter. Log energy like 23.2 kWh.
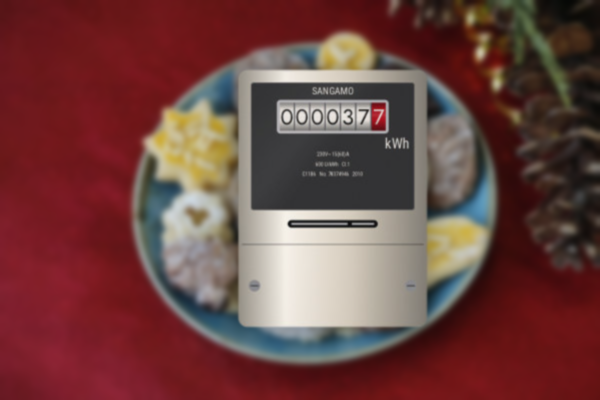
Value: 37.7 kWh
